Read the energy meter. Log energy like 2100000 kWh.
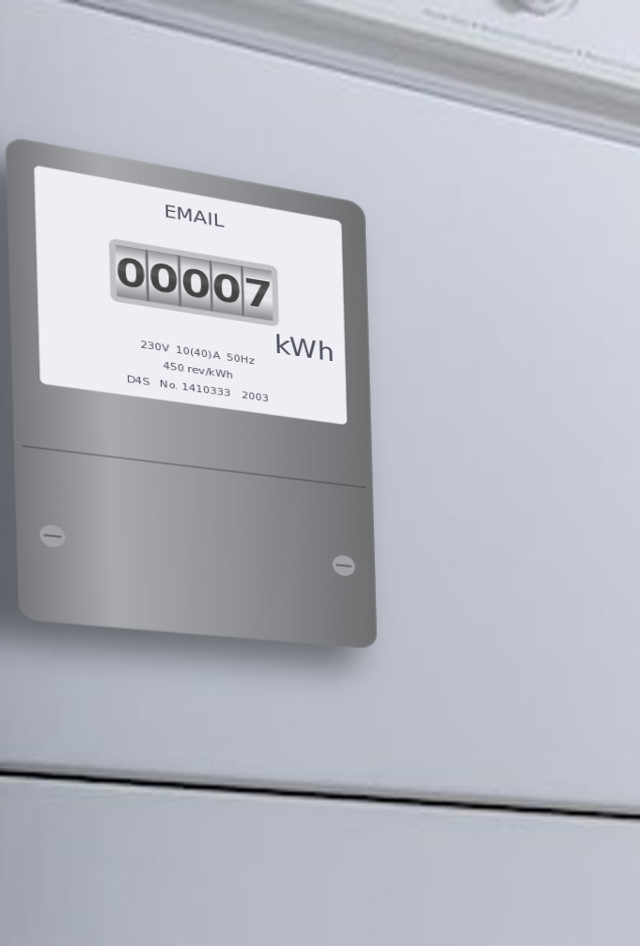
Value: 7 kWh
